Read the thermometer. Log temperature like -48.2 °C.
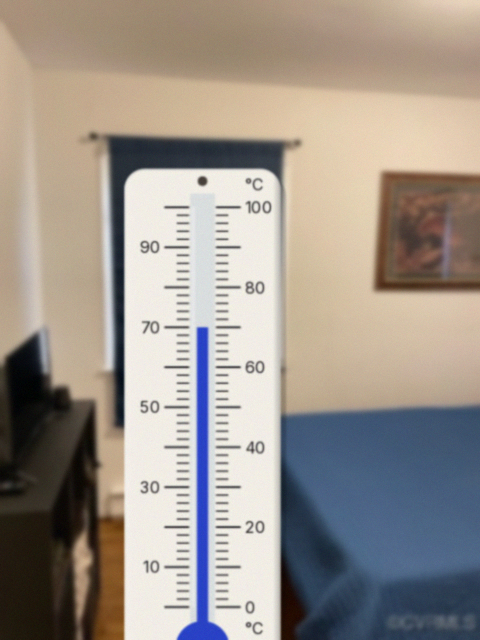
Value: 70 °C
